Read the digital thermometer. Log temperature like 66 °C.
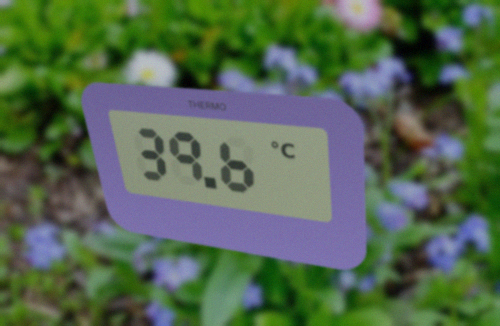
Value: 39.6 °C
